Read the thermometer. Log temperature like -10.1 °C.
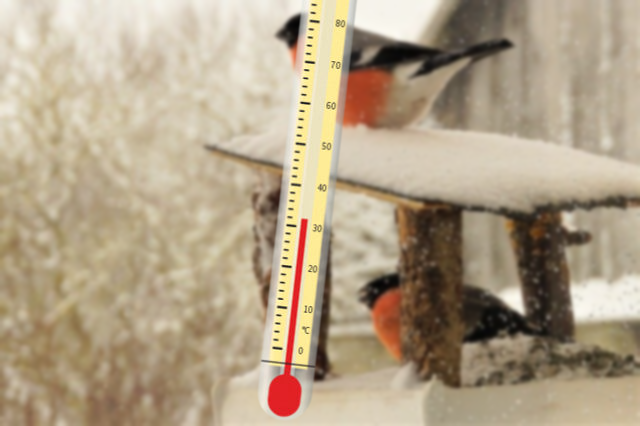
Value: 32 °C
